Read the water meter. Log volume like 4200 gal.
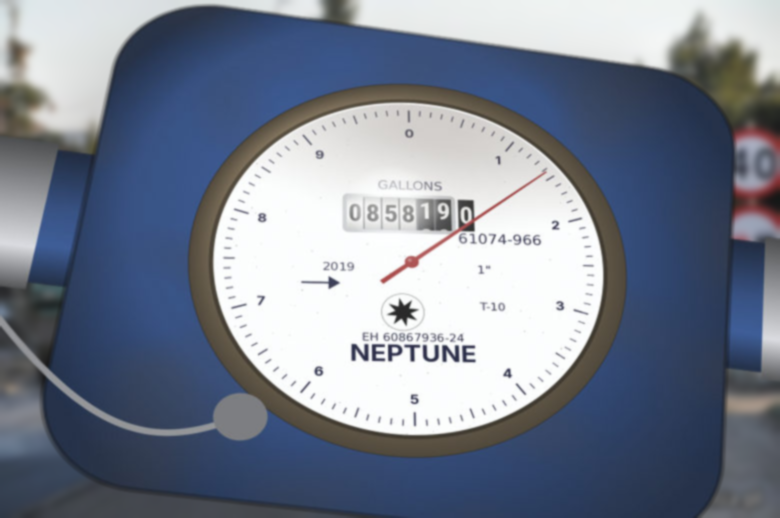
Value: 858191.4 gal
